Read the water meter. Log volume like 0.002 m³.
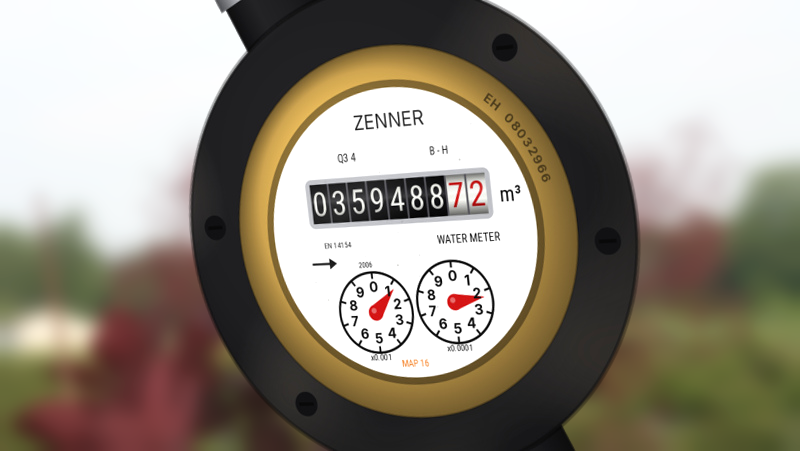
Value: 359488.7212 m³
